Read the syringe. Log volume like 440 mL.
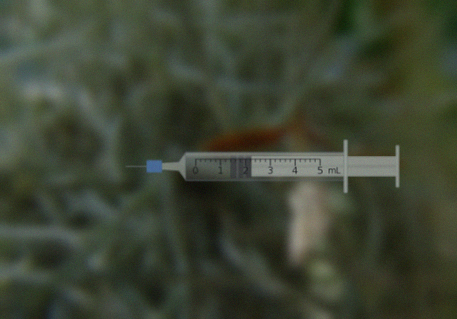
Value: 1.4 mL
